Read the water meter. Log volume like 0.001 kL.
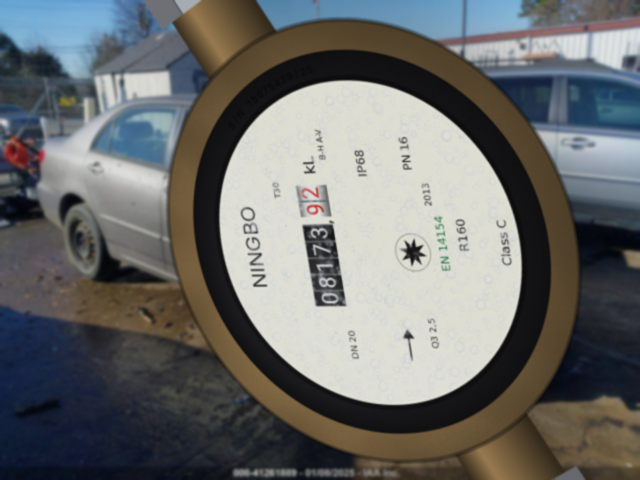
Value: 8173.92 kL
